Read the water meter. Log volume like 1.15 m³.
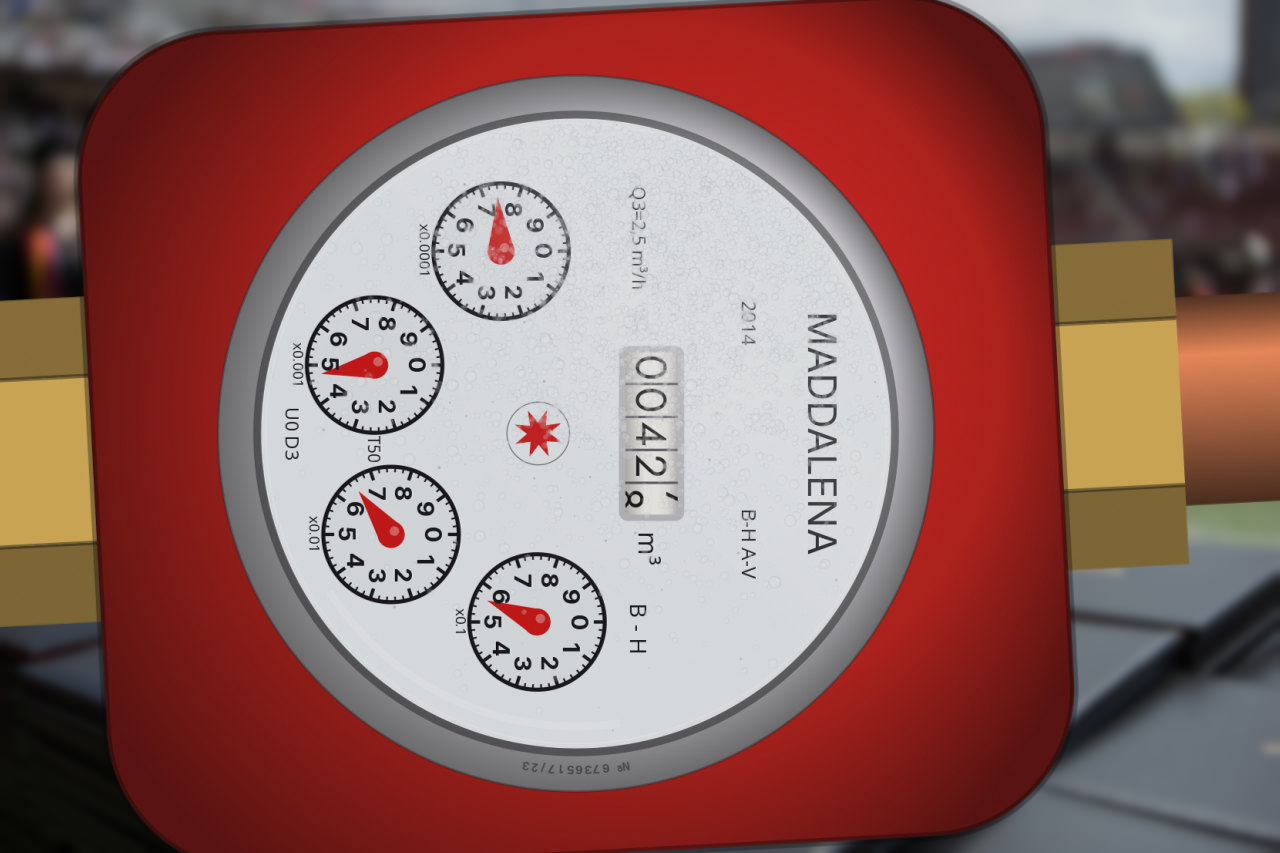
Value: 427.5647 m³
